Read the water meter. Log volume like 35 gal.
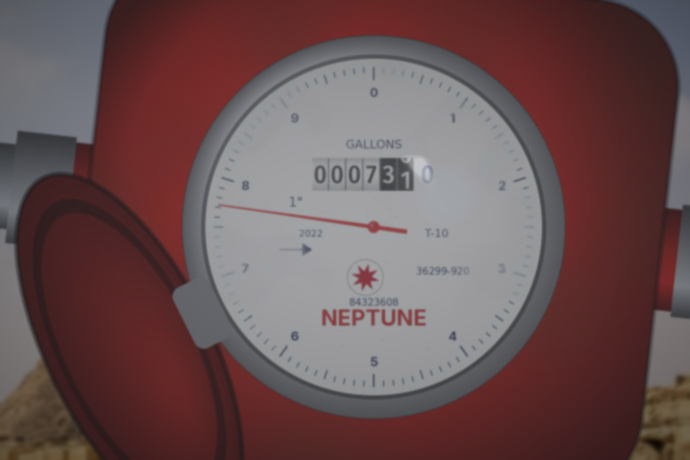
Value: 7307.7 gal
